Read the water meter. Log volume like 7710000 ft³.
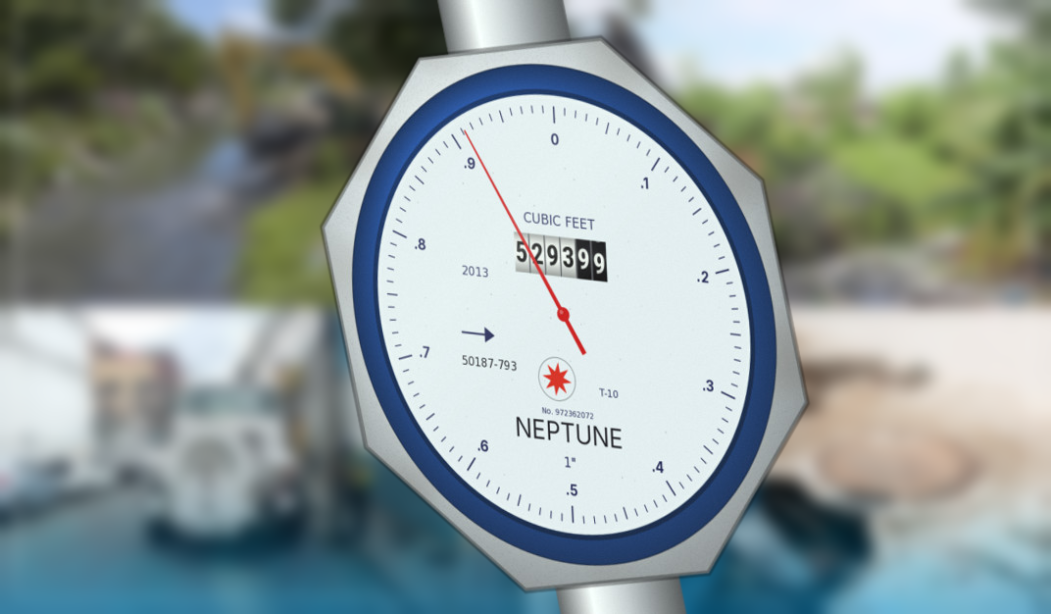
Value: 529398.91 ft³
